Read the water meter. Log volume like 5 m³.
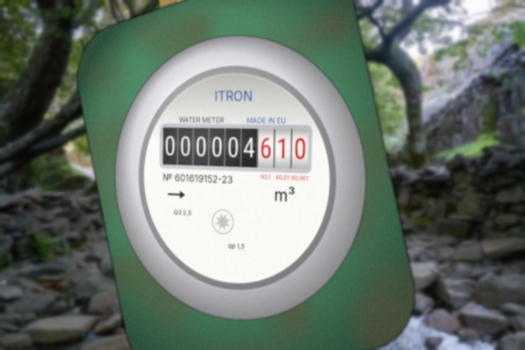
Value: 4.610 m³
